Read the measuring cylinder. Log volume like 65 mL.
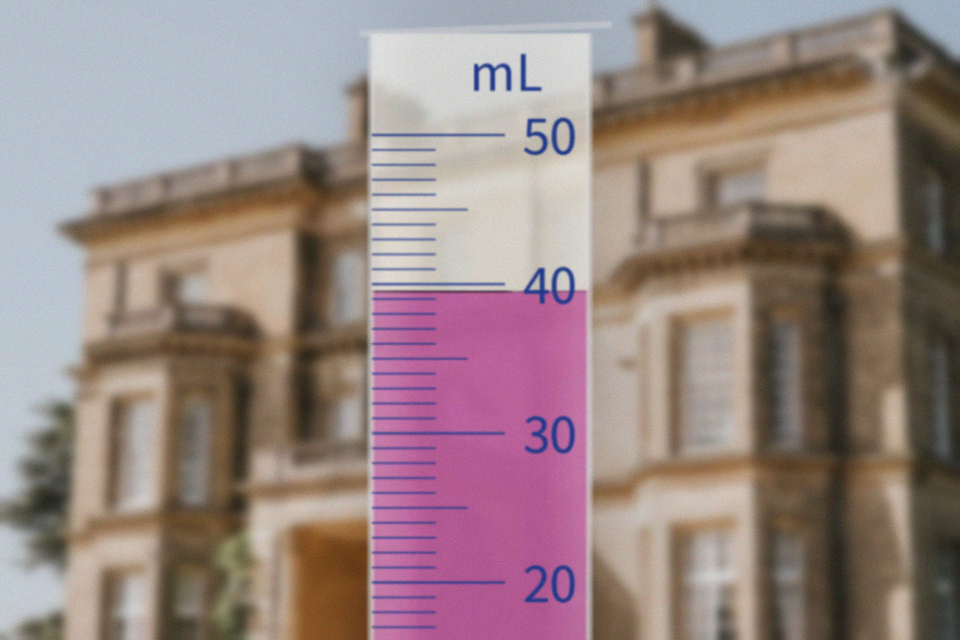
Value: 39.5 mL
